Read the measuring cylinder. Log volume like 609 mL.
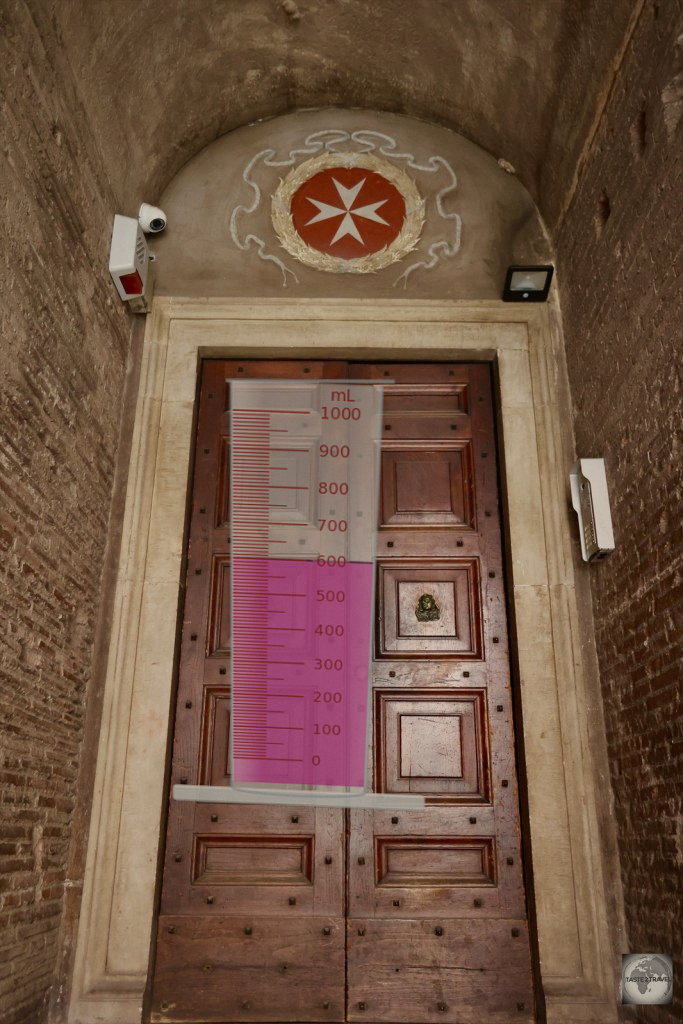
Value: 600 mL
